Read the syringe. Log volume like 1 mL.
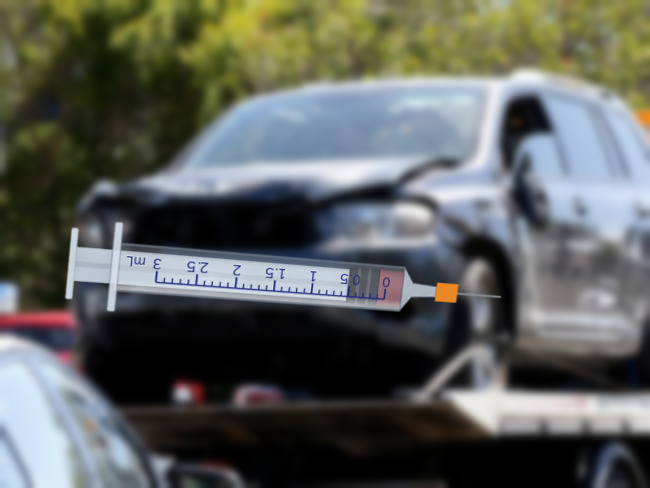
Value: 0.1 mL
